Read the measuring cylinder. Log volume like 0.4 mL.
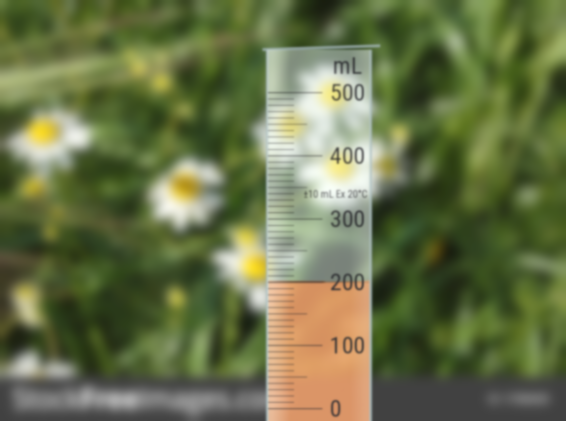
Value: 200 mL
